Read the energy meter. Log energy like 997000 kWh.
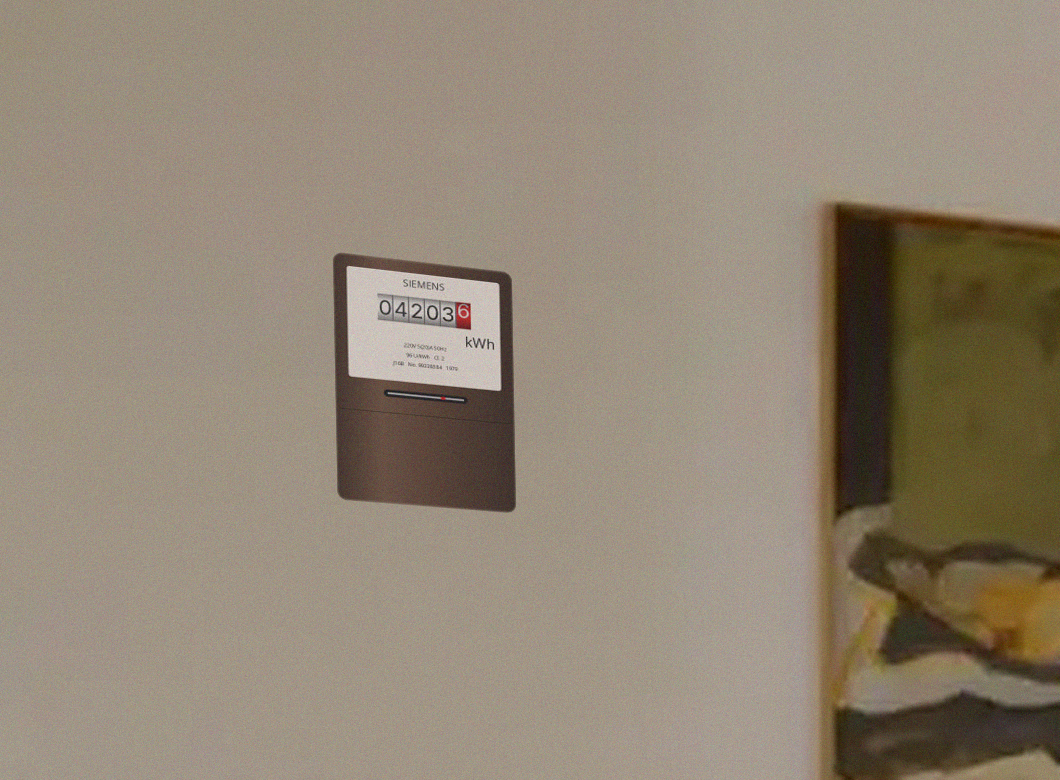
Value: 4203.6 kWh
